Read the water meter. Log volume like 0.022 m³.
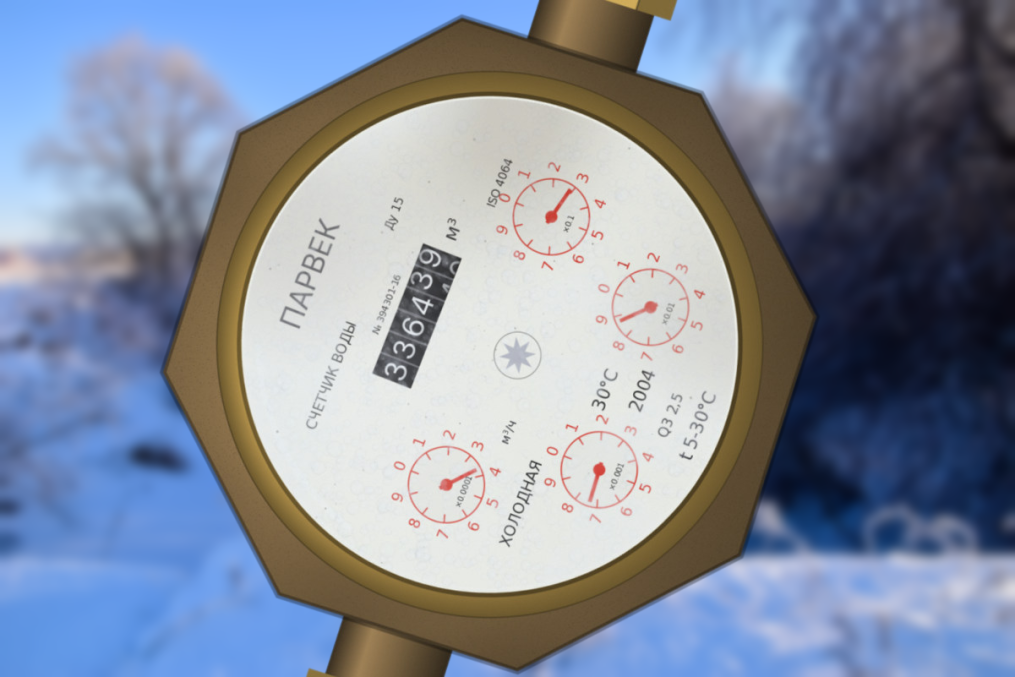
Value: 336439.2873 m³
